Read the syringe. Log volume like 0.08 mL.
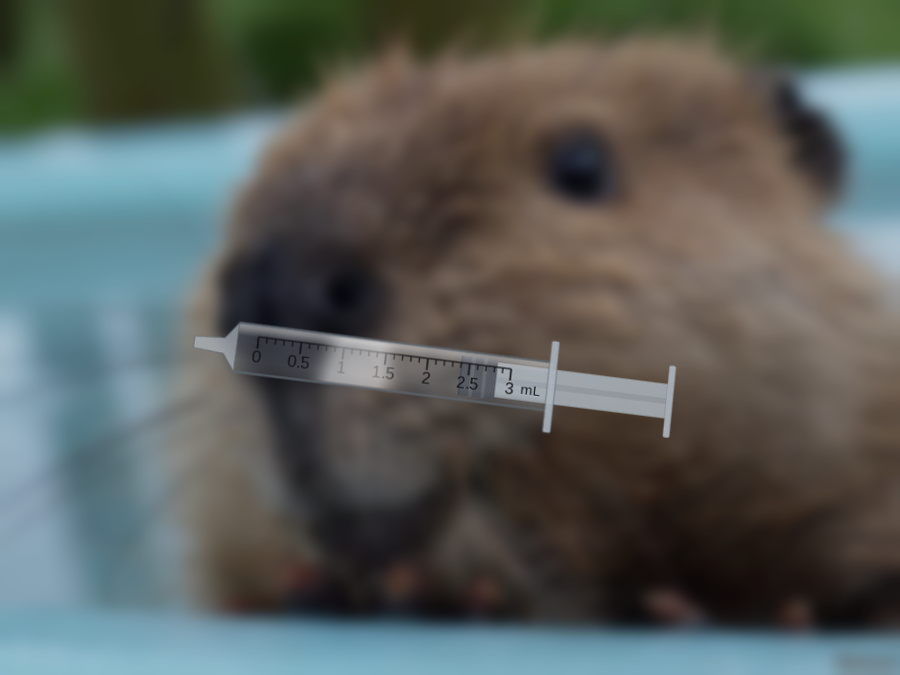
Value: 2.4 mL
